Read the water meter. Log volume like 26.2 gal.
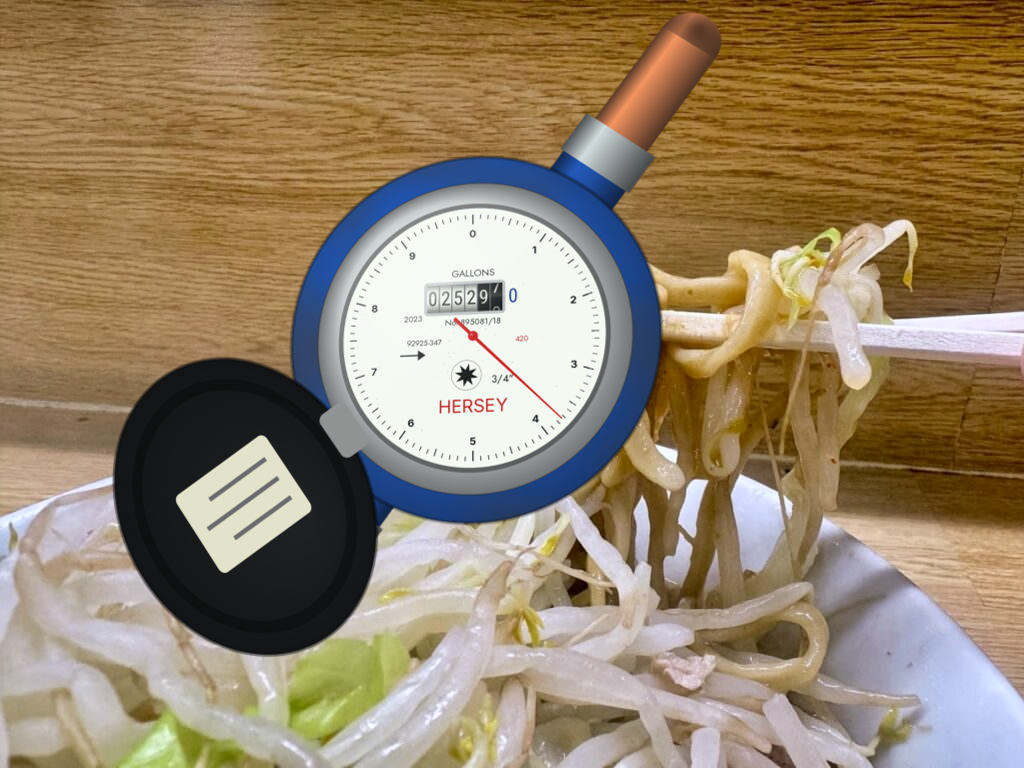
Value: 252973.7 gal
